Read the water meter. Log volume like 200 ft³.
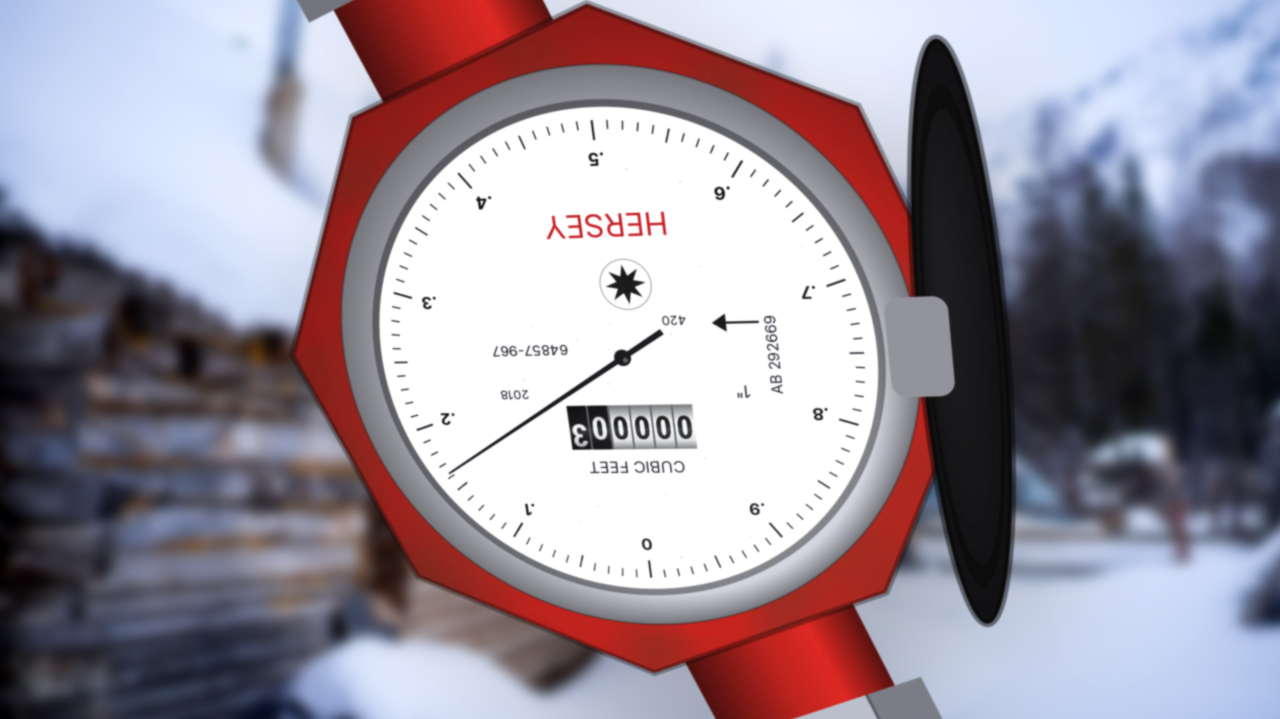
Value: 3.16 ft³
